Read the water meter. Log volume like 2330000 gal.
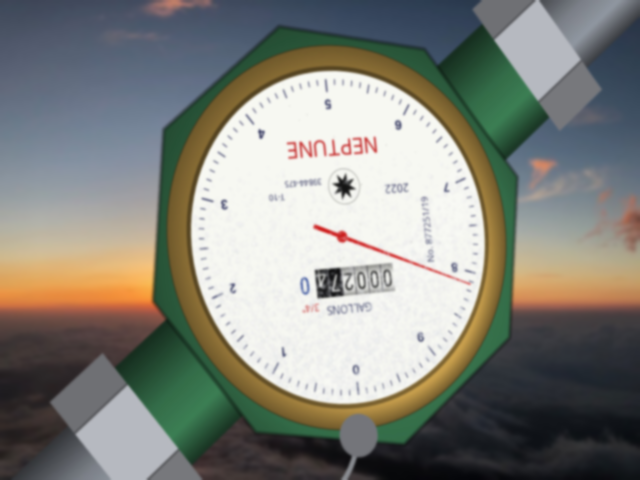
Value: 2738.1 gal
